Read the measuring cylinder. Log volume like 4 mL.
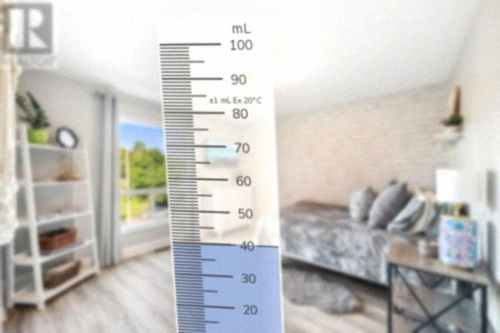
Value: 40 mL
